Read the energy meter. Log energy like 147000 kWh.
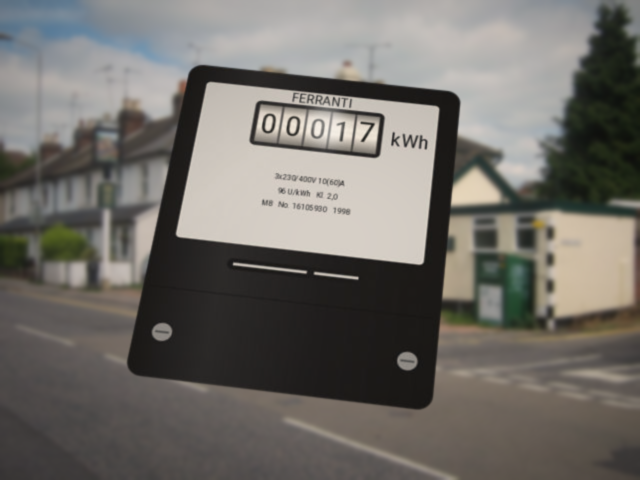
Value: 17 kWh
